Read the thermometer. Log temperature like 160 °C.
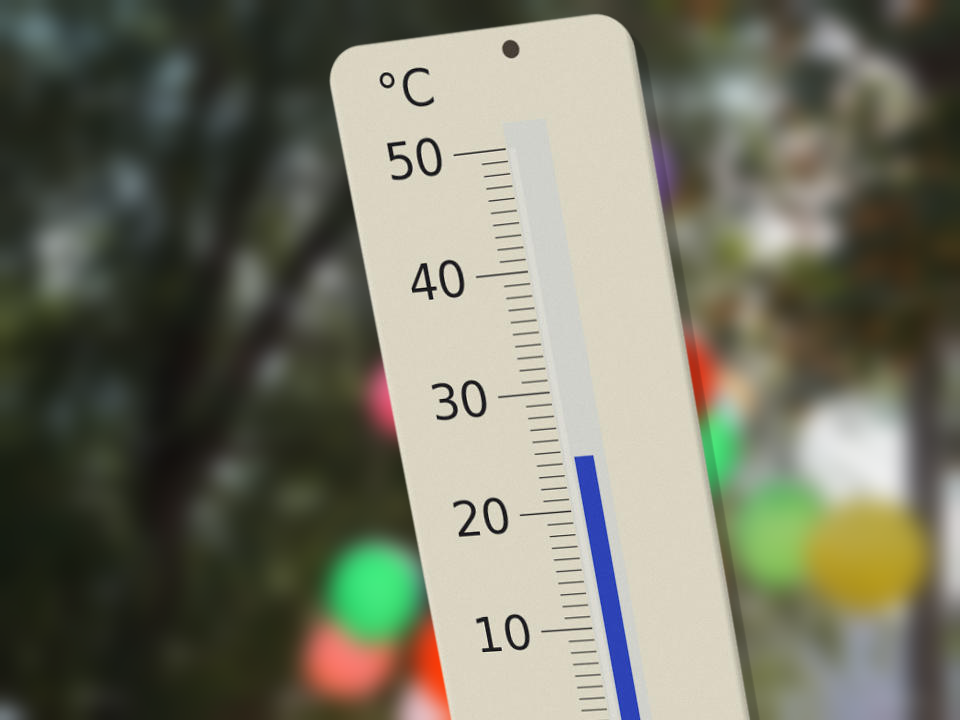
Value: 24.5 °C
